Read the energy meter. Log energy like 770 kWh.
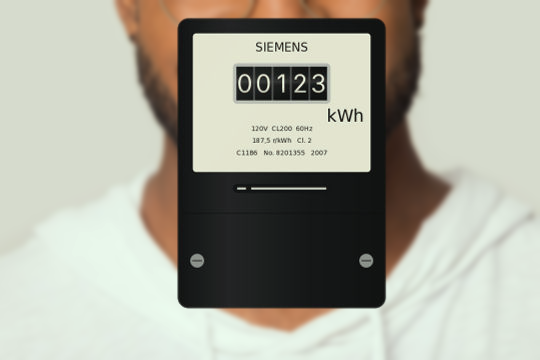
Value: 123 kWh
